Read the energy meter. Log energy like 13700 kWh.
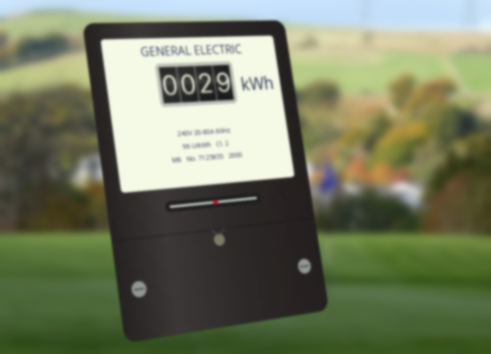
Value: 29 kWh
